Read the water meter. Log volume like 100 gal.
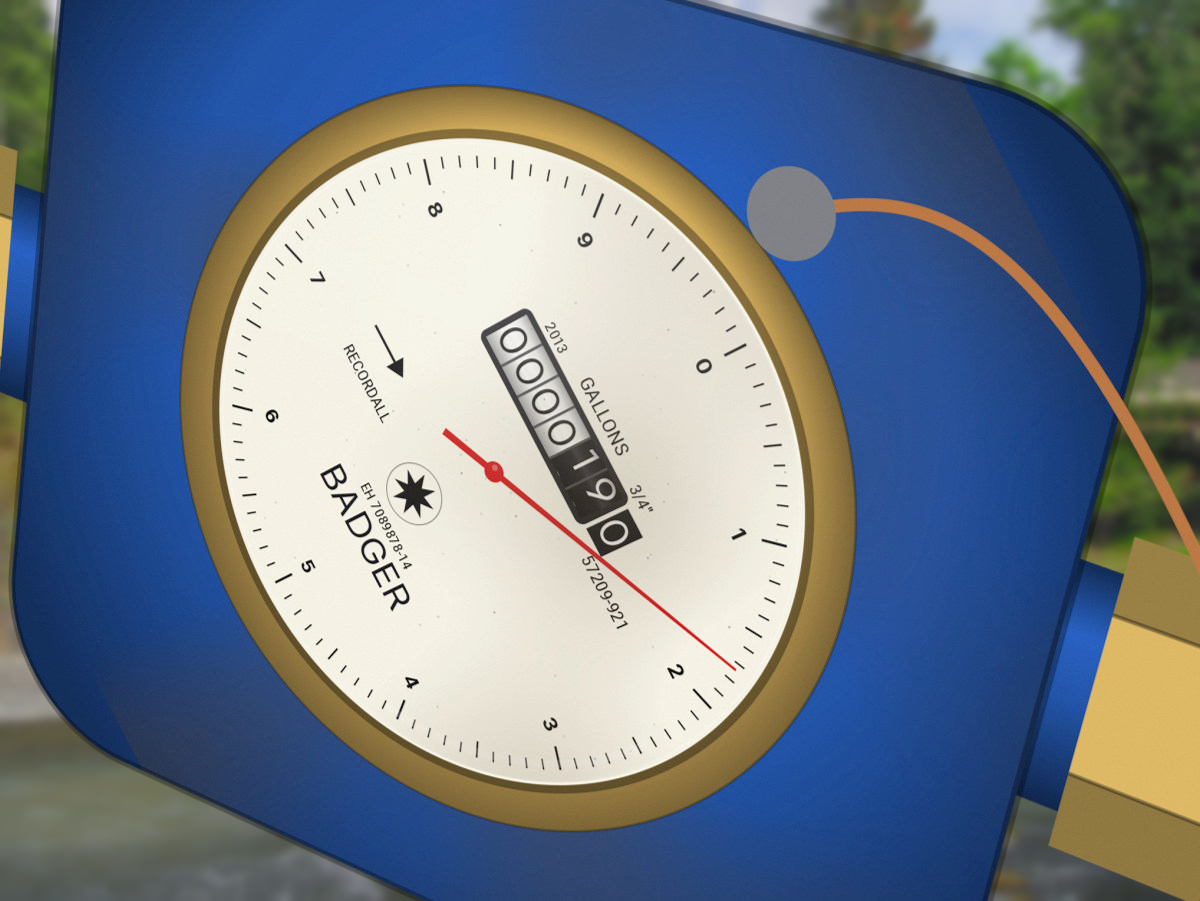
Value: 191.7 gal
